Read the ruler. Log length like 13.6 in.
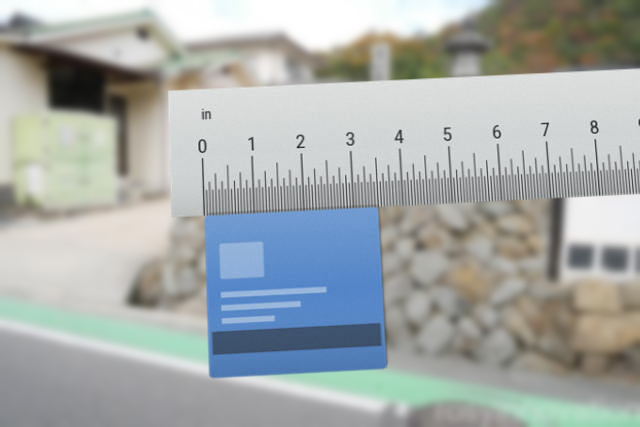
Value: 3.5 in
